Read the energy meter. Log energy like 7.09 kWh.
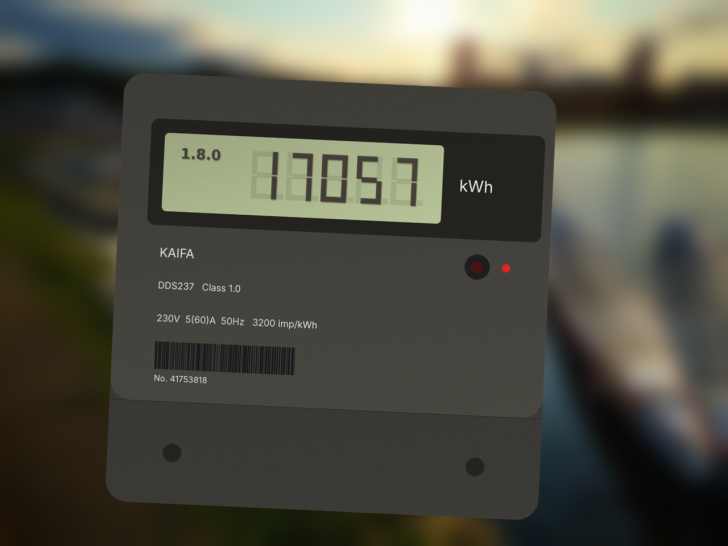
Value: 17057 kWh
